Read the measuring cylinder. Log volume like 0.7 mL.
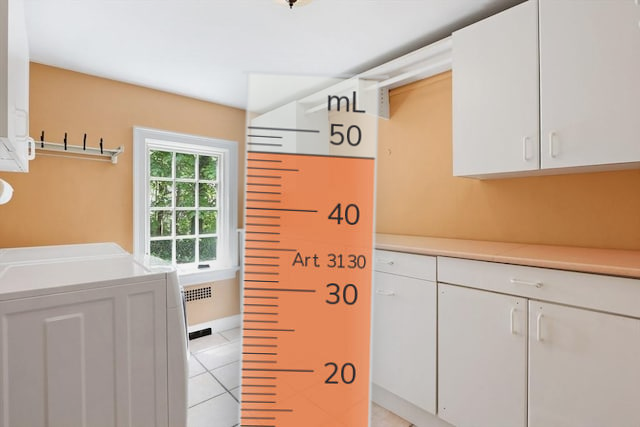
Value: 47 mL
